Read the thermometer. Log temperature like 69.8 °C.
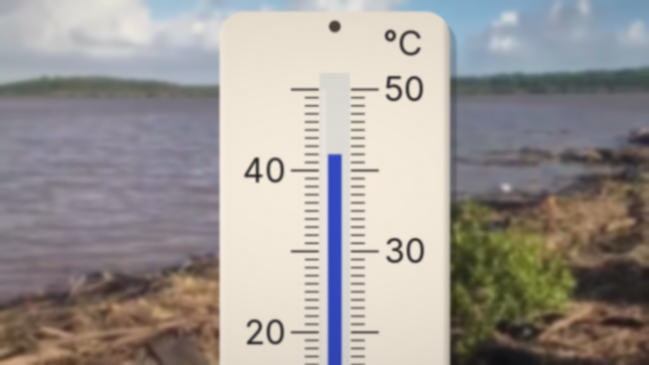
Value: 42 °C
